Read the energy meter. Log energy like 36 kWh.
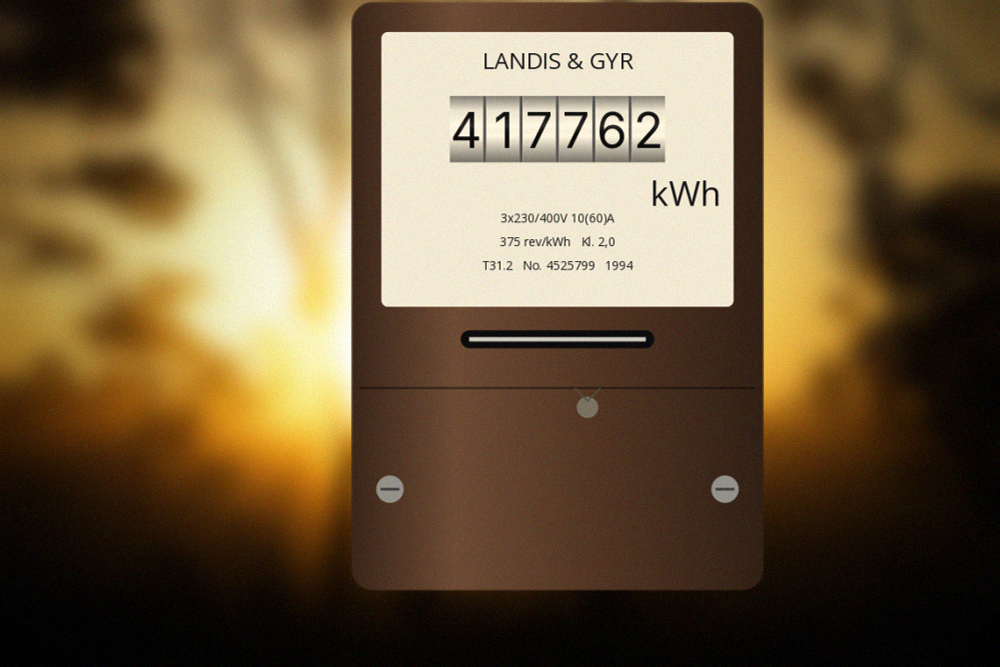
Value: 417762 kWh
